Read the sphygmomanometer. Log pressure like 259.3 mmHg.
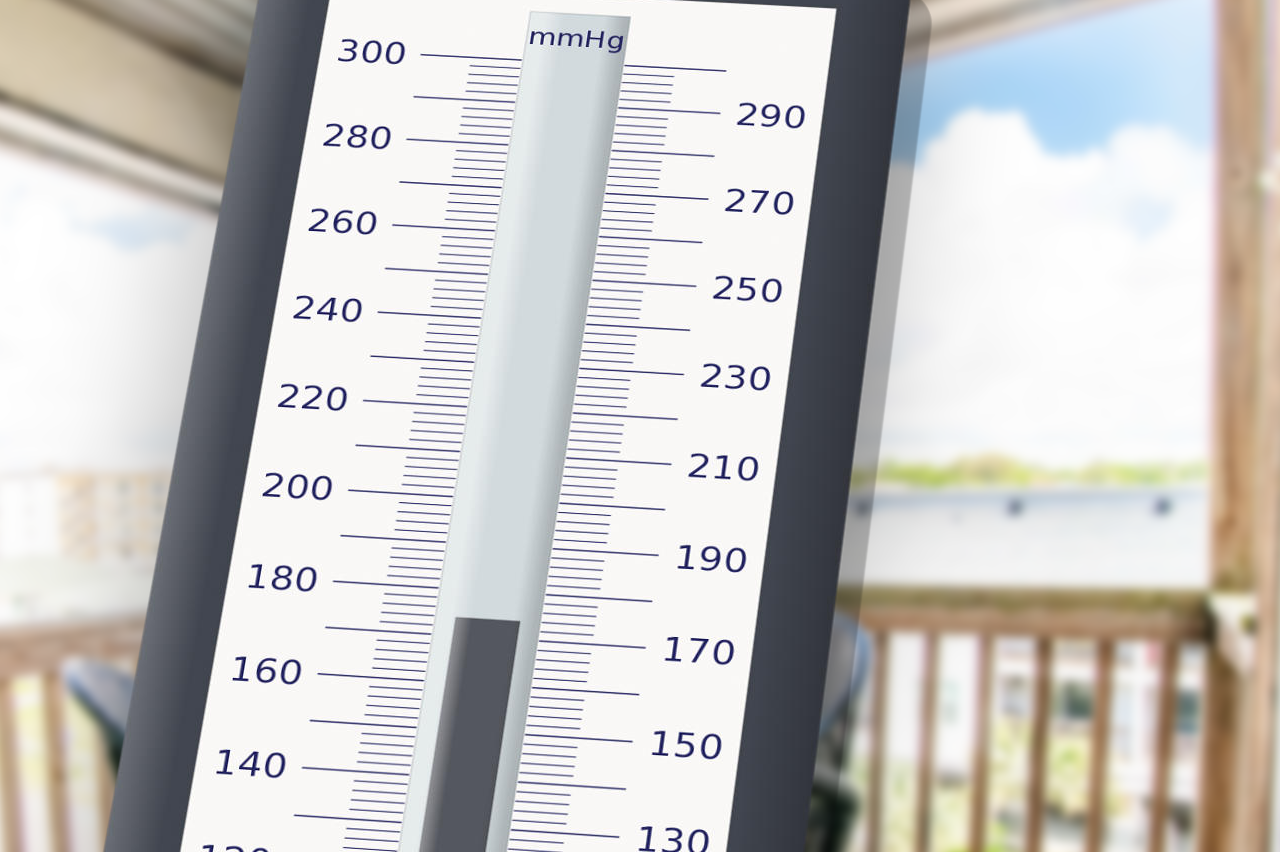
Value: 174 mmHg
